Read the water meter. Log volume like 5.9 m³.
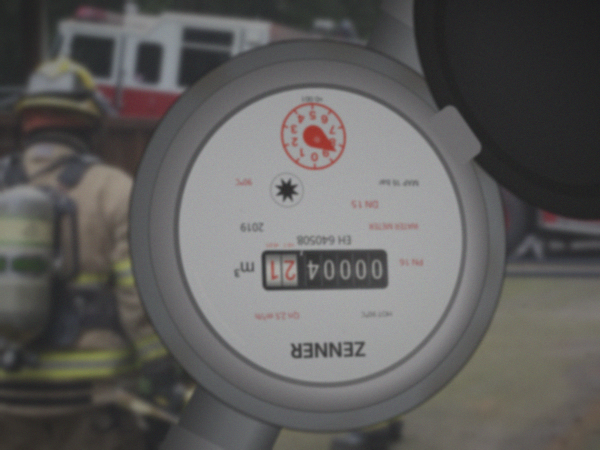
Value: 4.218 m³
